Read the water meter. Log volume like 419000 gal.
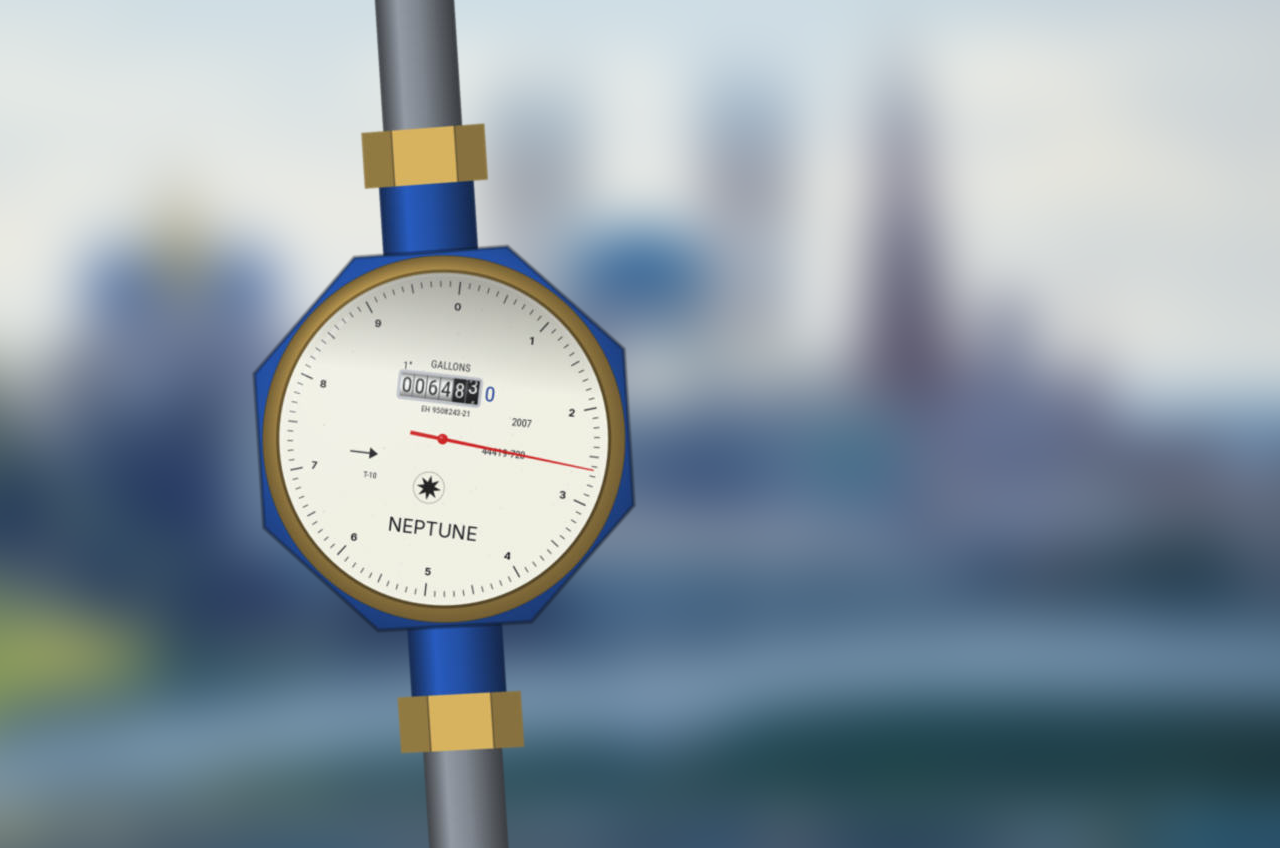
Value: 64832.6 gal
